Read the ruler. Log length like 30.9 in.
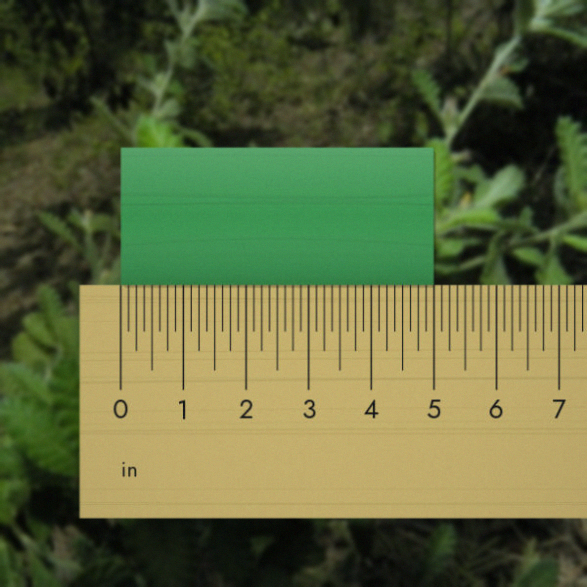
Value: 5 in
